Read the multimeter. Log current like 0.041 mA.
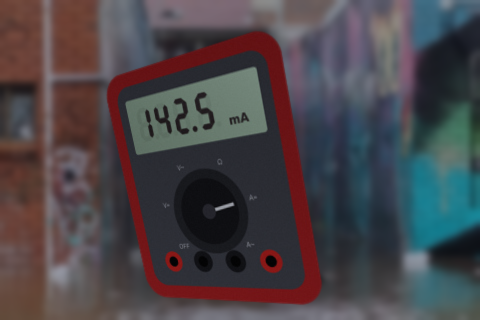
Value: 142.5 mA
